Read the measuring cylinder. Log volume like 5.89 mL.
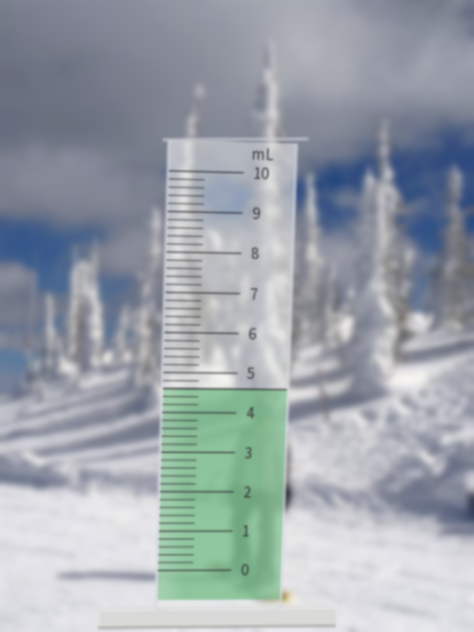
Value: 4.6 mL
